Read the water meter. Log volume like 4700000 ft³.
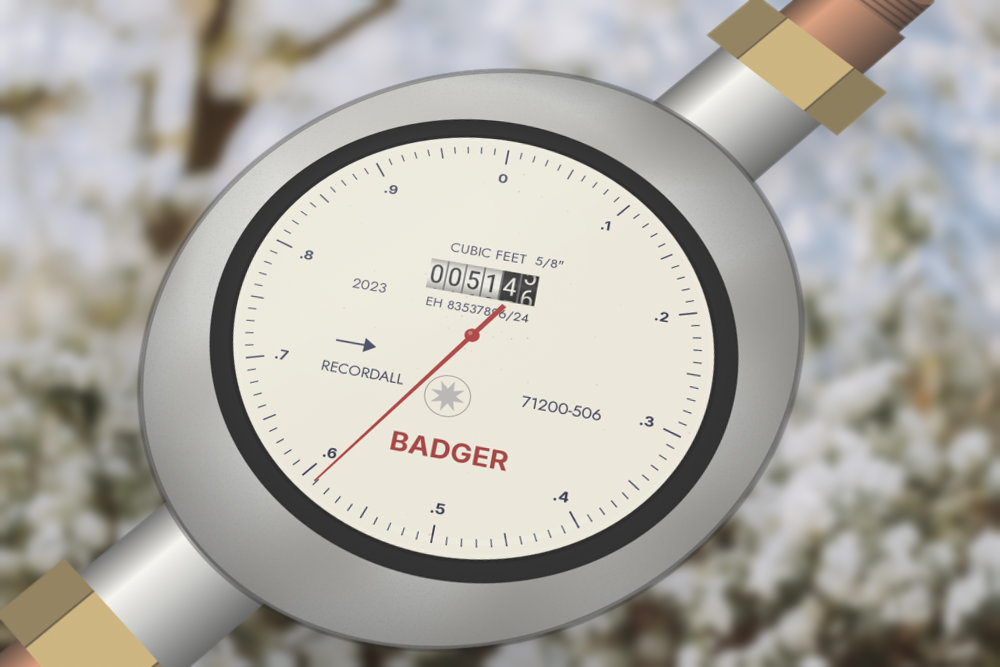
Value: 5145.59 ft³
